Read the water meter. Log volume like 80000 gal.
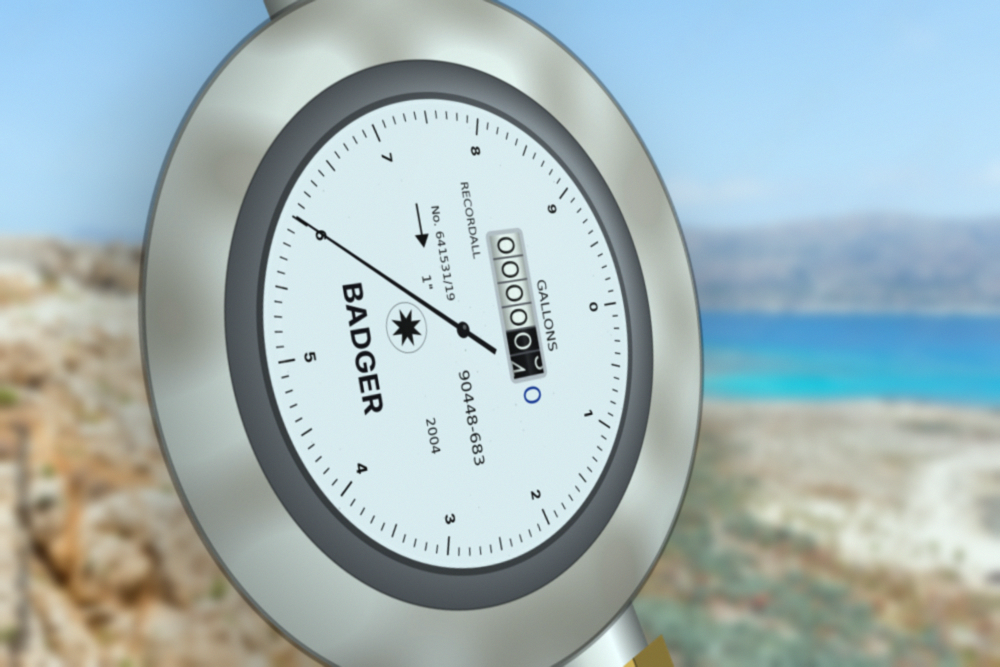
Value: 36.0 gal
